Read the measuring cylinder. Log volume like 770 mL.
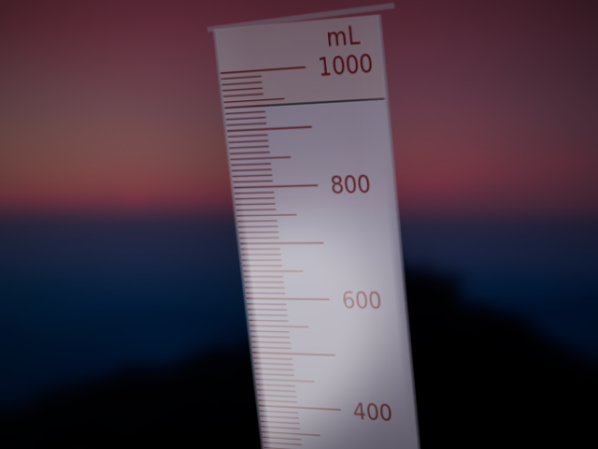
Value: 940 mL
